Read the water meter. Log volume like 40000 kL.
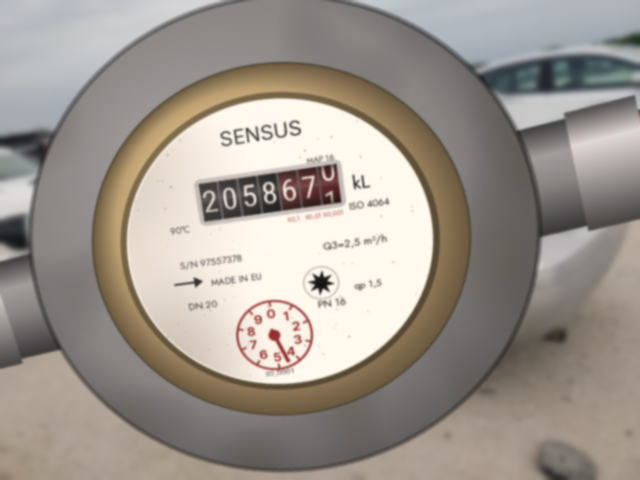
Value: 2058.6704 kL
